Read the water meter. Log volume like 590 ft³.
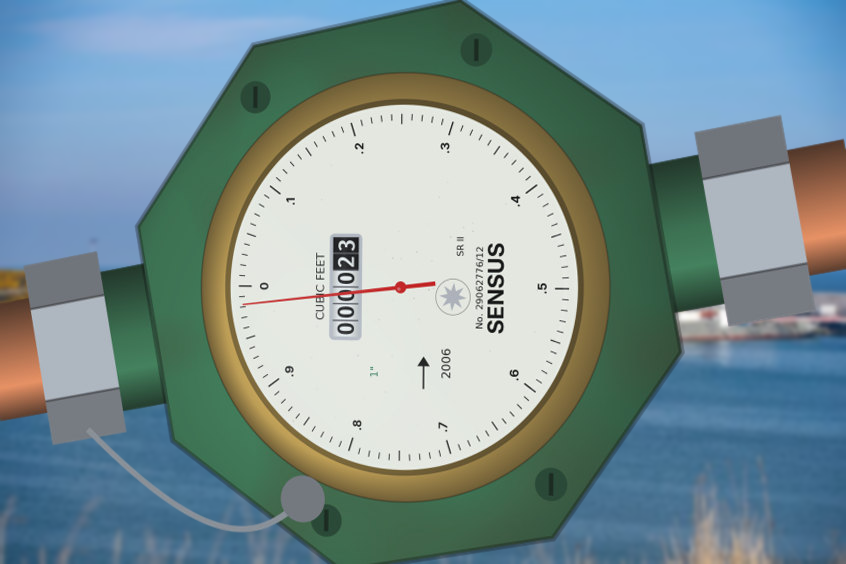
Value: 22.98 ft³
